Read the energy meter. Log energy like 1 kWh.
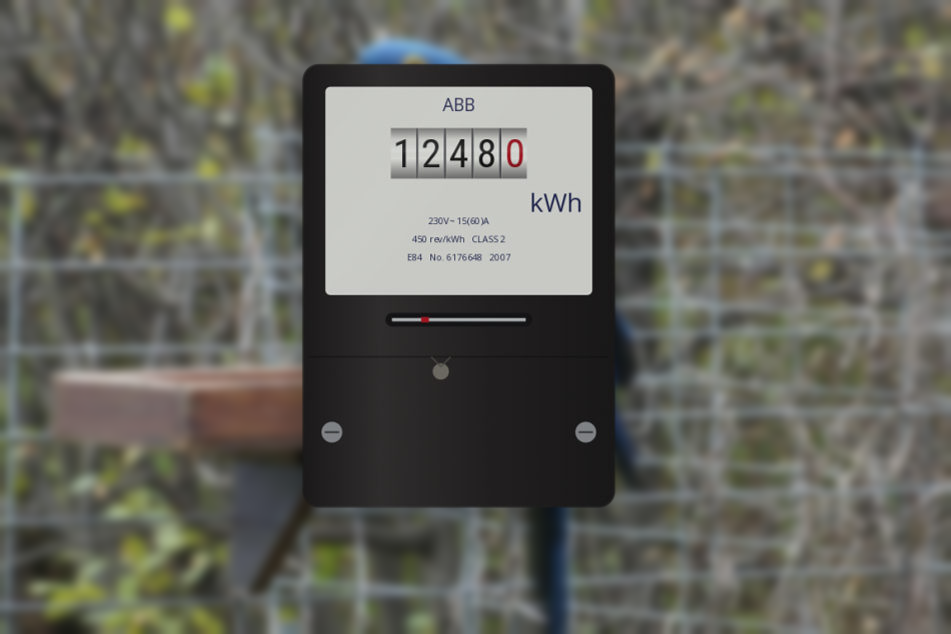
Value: 1248.0 kWh
